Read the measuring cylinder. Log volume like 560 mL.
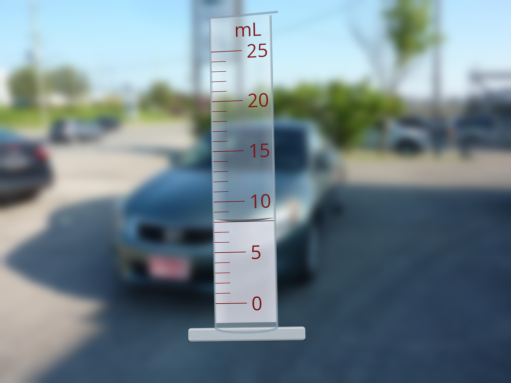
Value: 8 mL
